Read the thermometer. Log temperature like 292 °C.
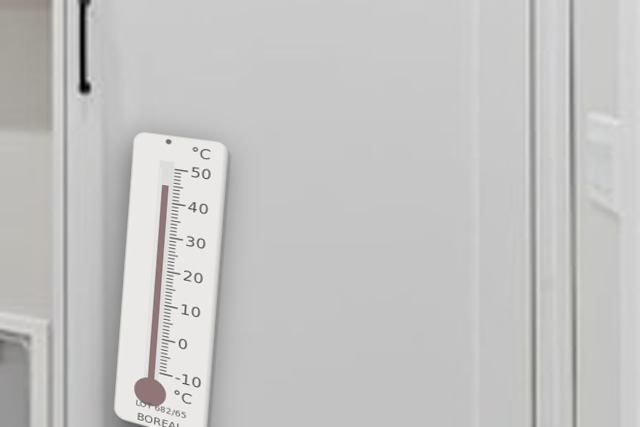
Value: 45 °C
